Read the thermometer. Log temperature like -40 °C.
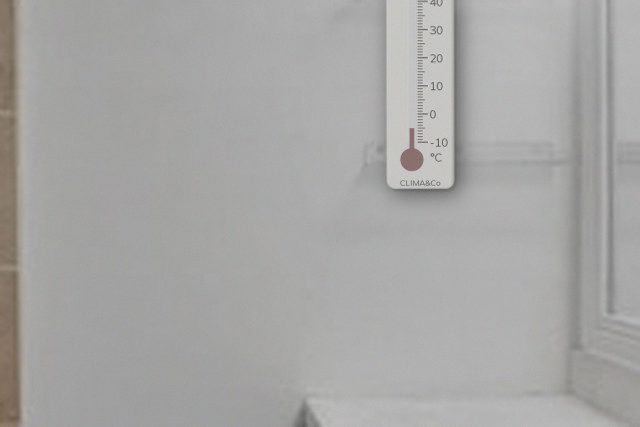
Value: -5 °C
